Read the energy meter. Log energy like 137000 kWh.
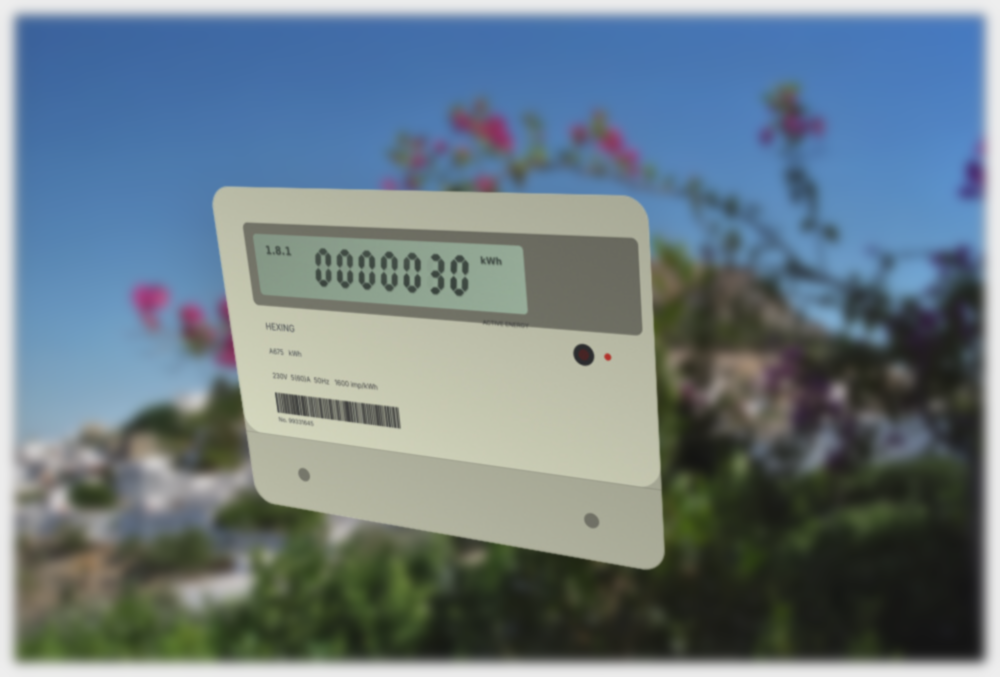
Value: 30 kWh
